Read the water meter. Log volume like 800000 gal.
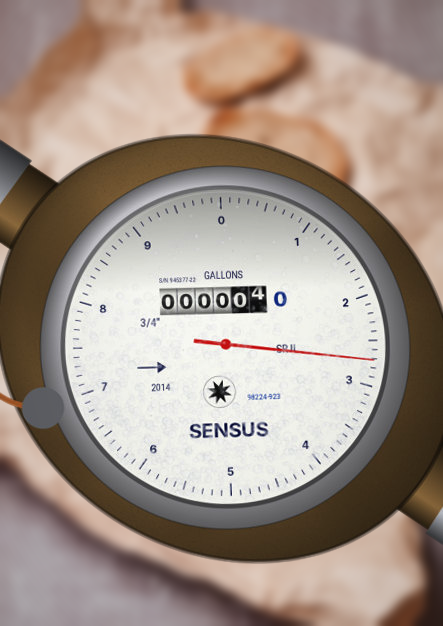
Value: 42.7 gal
